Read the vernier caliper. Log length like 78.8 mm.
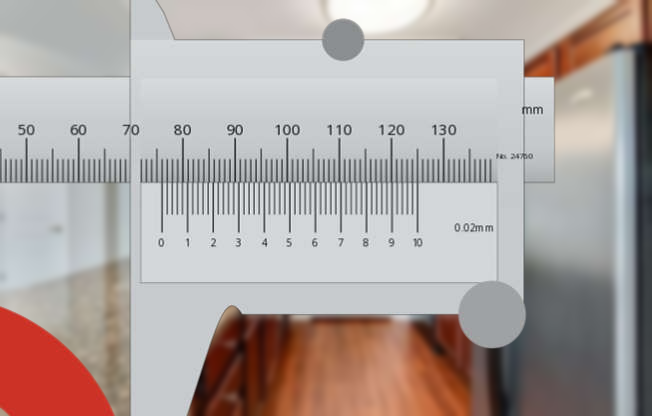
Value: 76.0 mm
